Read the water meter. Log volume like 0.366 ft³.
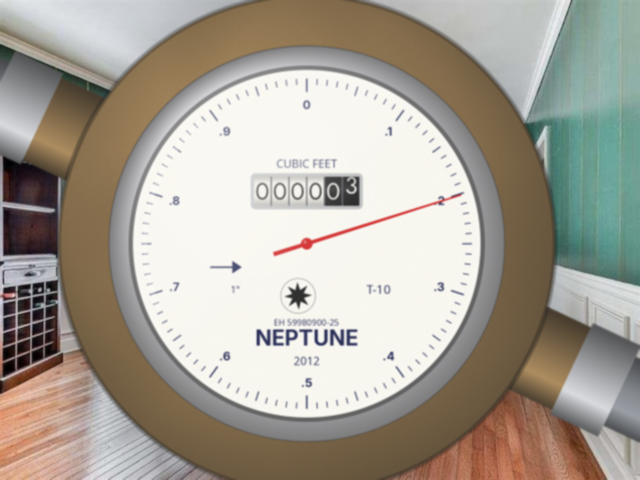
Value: 3.20 ft³
